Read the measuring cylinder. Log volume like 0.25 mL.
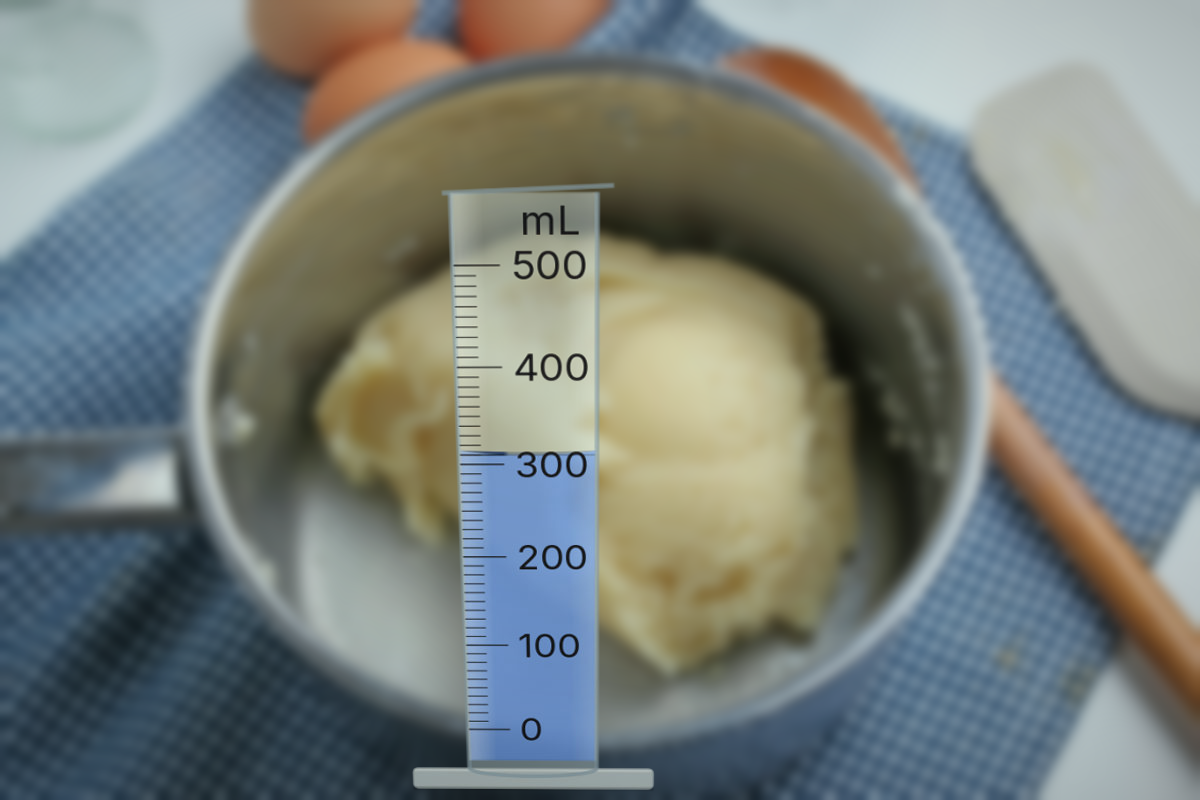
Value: 310 mL
